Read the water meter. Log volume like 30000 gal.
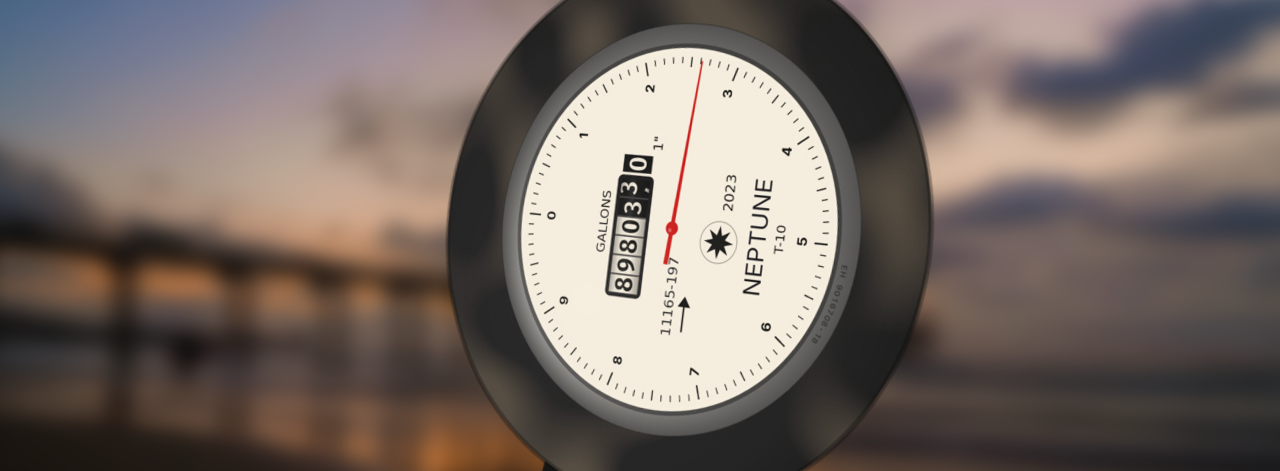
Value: 8980332.6 gal
